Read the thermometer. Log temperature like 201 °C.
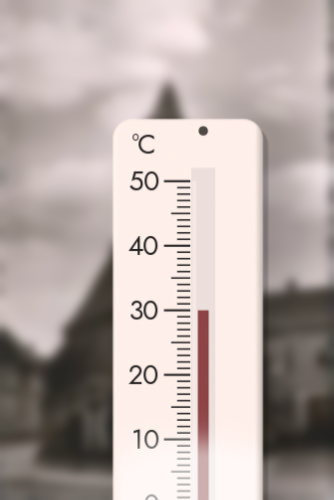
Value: 30 °C
